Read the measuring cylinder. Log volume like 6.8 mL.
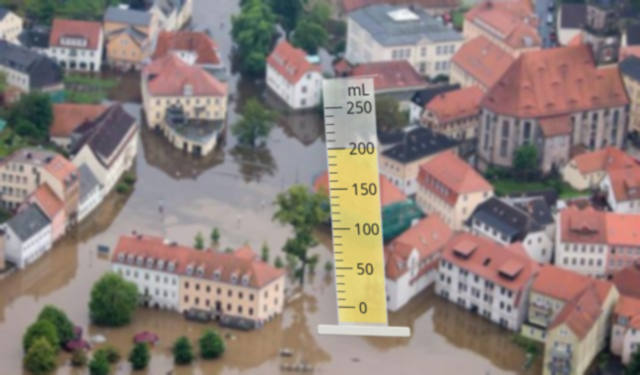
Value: 200 mL
